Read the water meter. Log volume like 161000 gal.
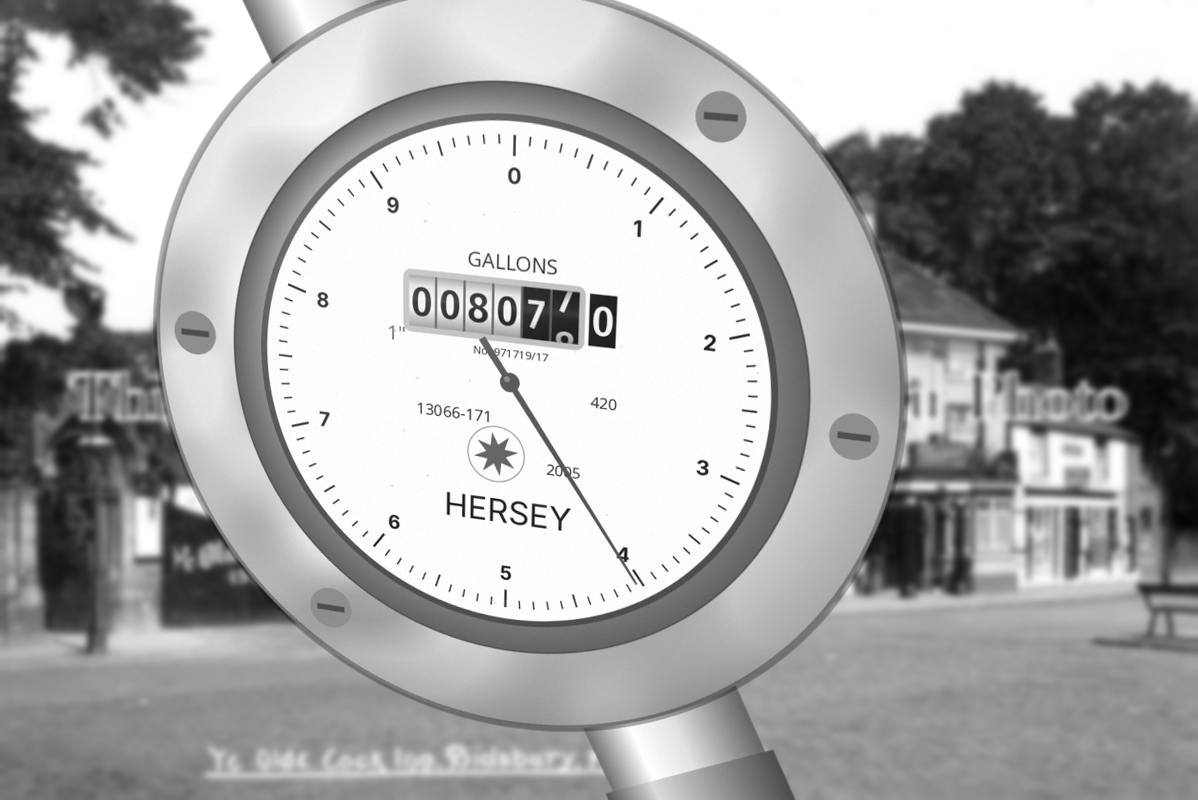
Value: 80774.0 gal
